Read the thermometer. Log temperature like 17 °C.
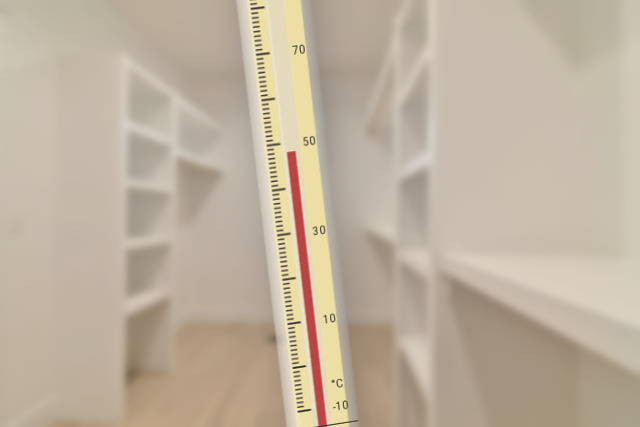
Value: 48 °C
